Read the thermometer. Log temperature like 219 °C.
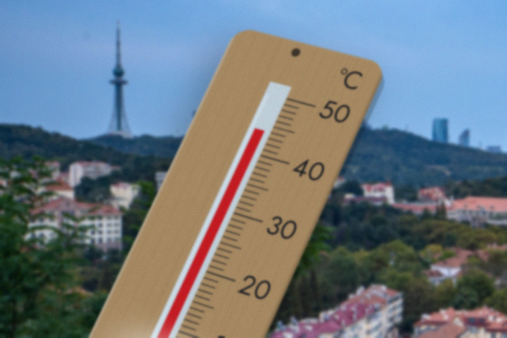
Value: 44 °C
